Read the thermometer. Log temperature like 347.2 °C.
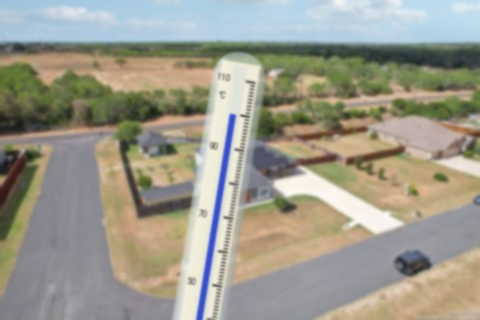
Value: 100 °C
